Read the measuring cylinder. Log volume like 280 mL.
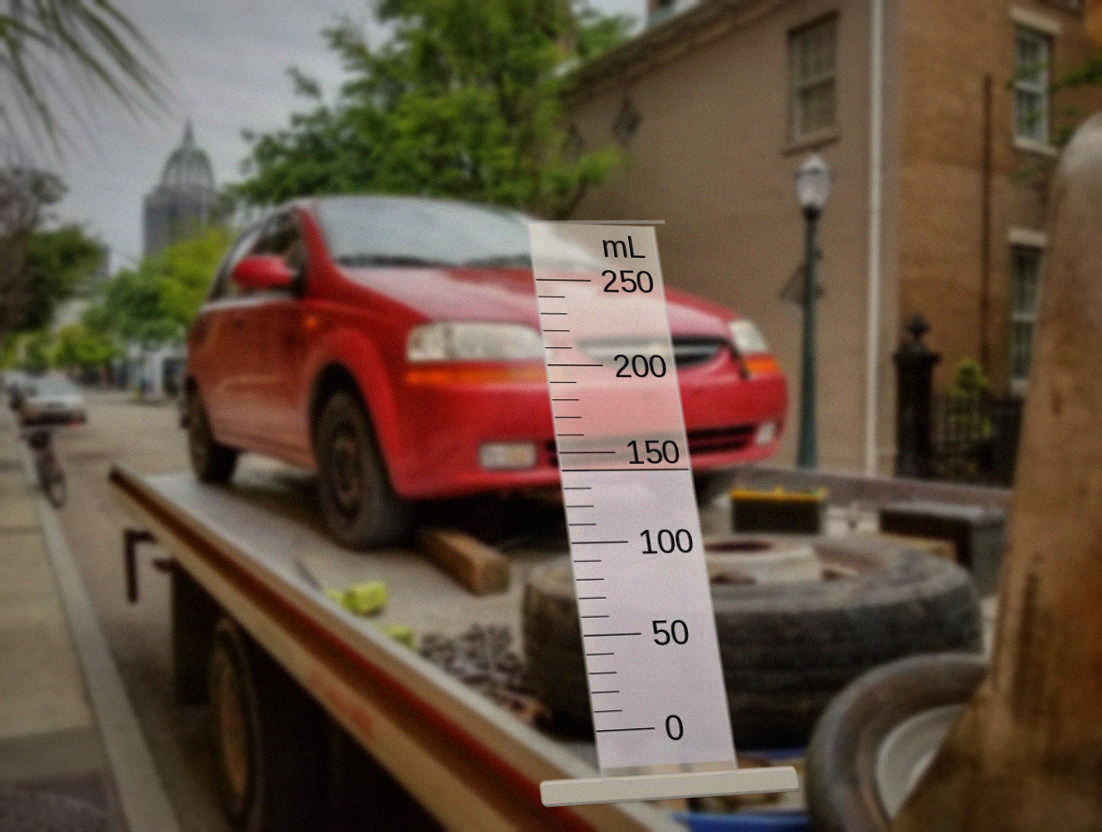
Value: 140 mL
